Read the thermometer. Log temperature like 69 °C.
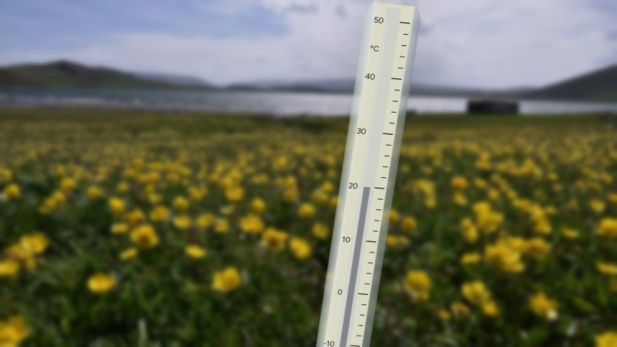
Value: 20 °C
